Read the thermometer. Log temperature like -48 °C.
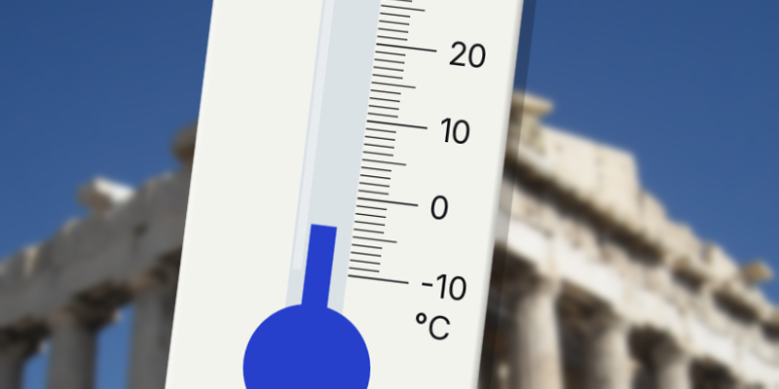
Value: -4 °C
